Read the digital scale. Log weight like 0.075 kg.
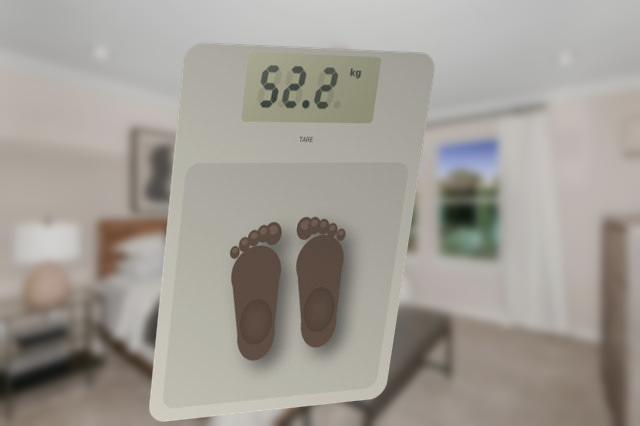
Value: 52.2 kg
